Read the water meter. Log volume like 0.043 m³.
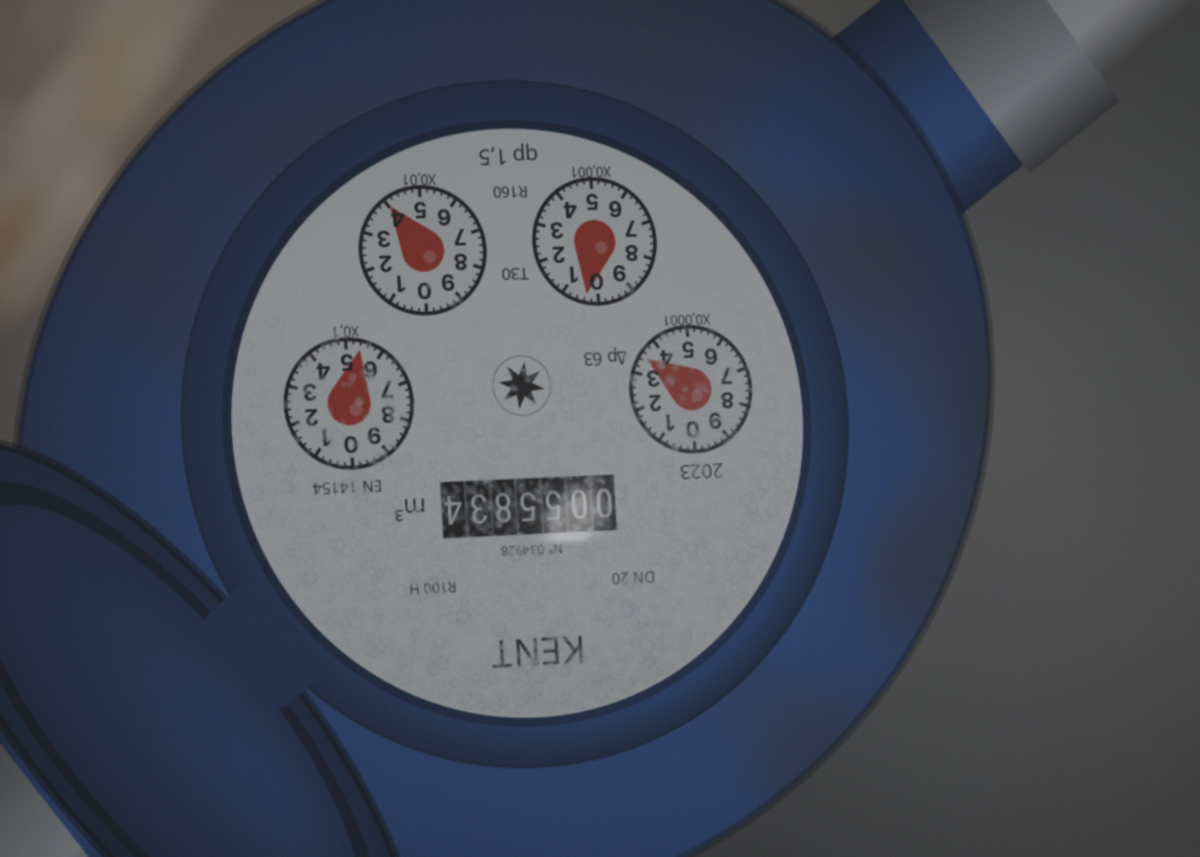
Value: 55834.5403 m³
